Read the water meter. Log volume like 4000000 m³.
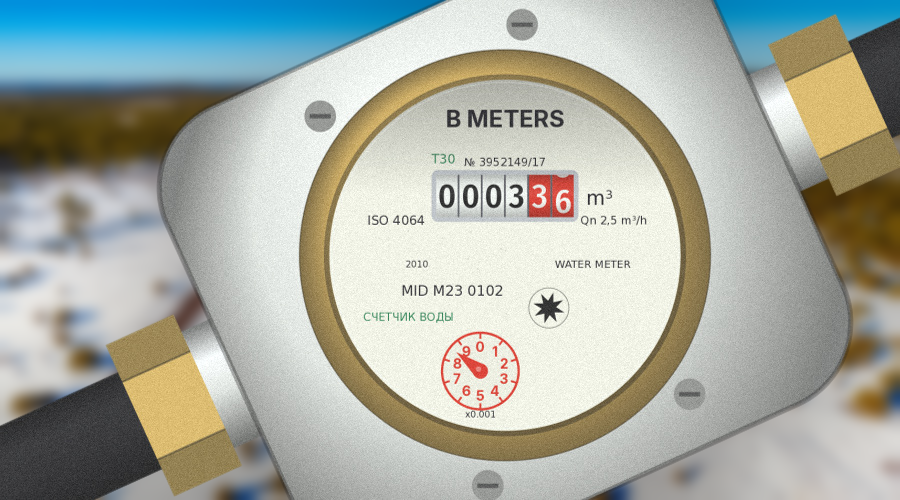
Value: 3.358 m³
